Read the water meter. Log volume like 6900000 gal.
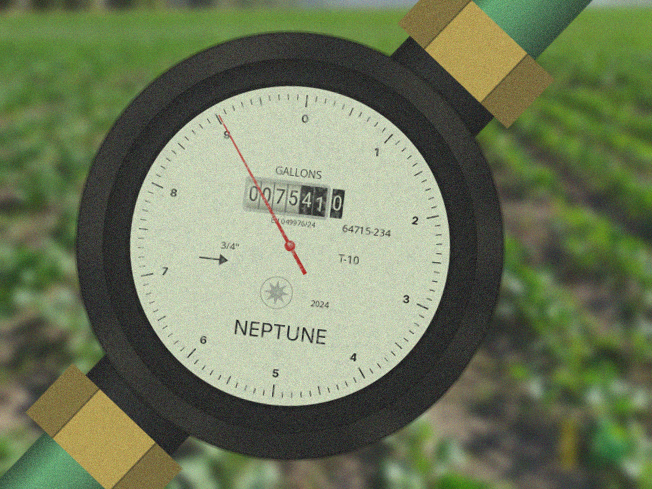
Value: 75409.0 gal
